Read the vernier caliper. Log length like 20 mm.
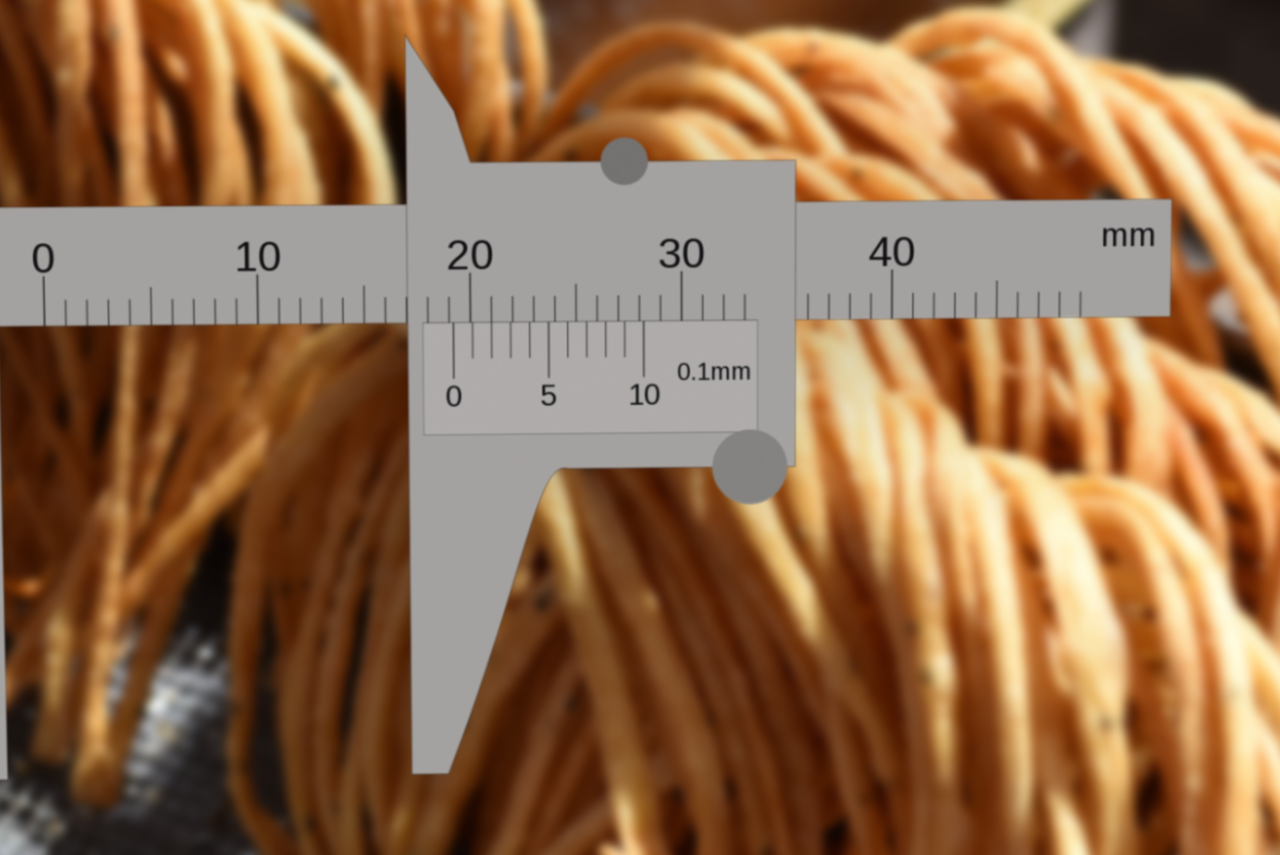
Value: 19.2 mm
